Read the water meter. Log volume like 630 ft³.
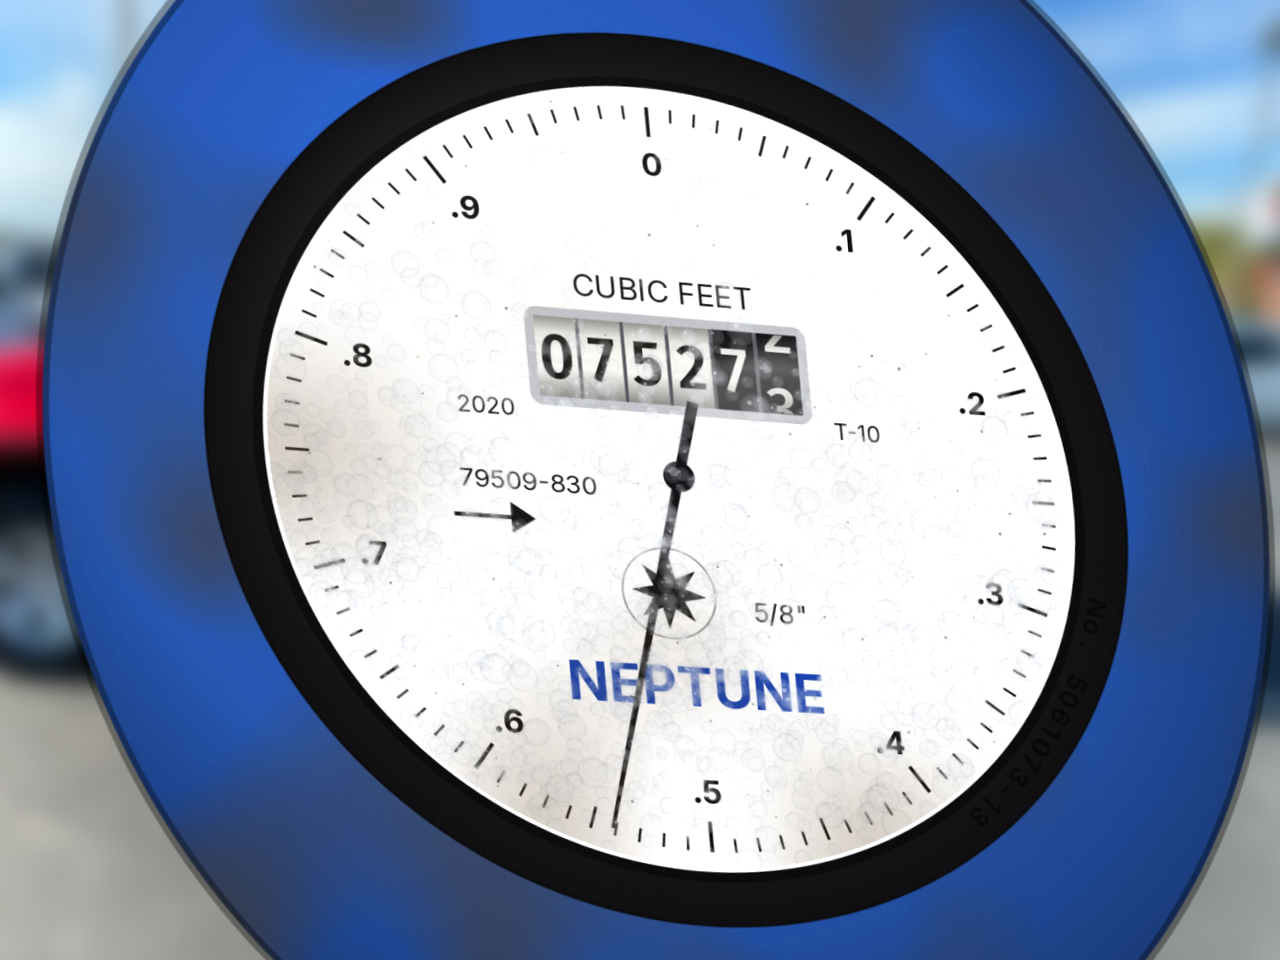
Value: 75272.54 ft³
